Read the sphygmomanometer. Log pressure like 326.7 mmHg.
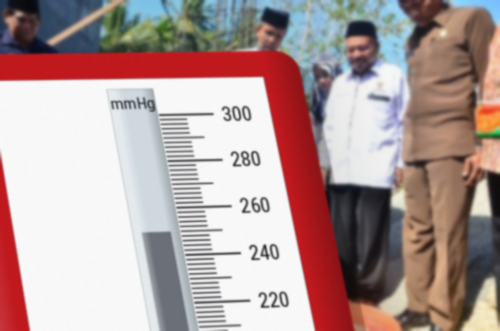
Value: 250 mmHg
